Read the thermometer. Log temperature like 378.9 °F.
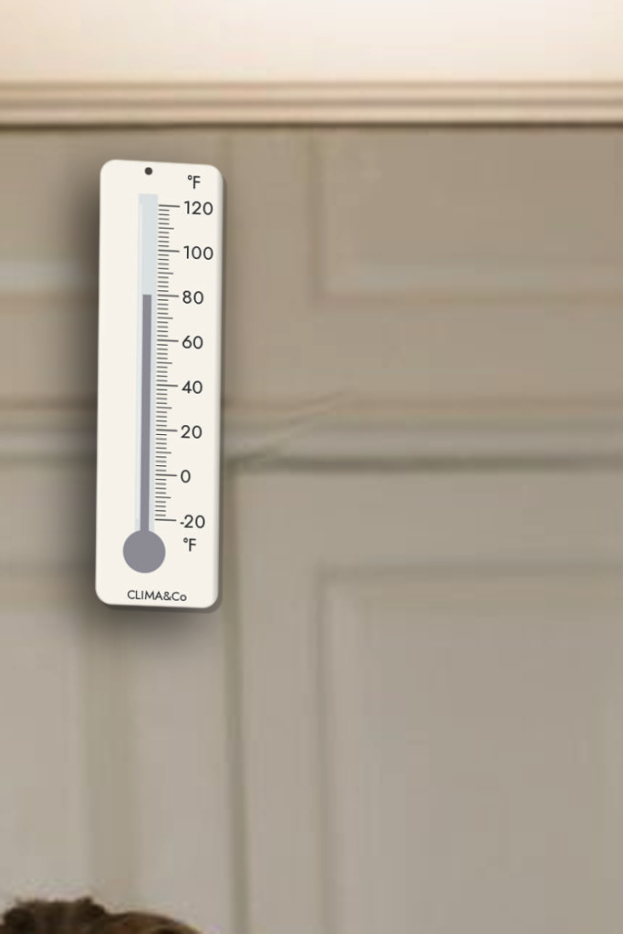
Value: 80 °F
